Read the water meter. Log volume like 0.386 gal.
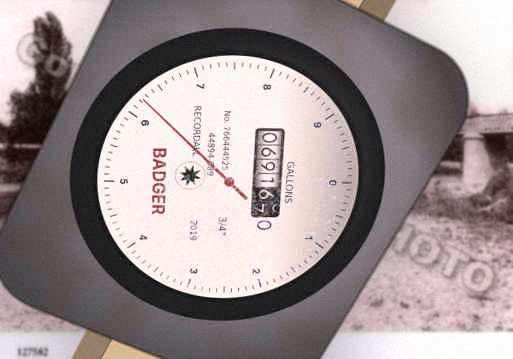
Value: 691666.2 gal
